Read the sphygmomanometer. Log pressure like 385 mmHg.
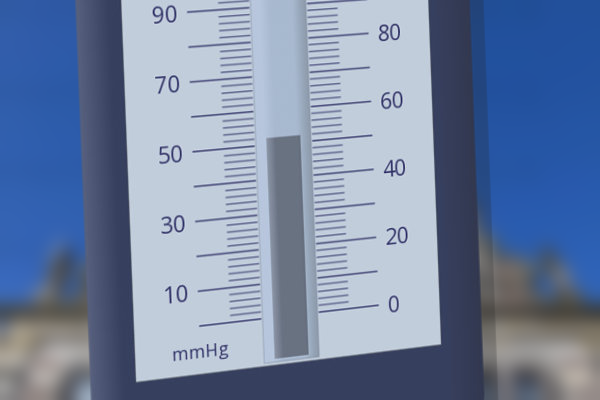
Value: 52 mmHg
